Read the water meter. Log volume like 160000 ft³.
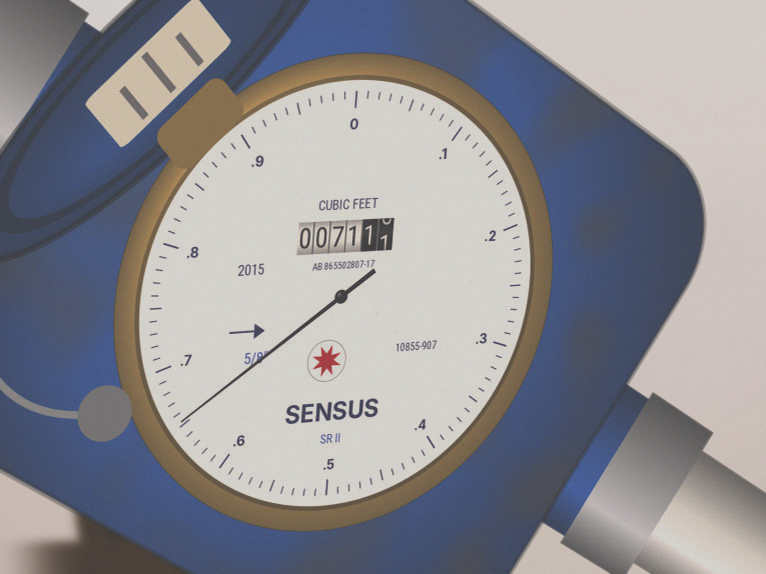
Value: 7110.65 ft³
